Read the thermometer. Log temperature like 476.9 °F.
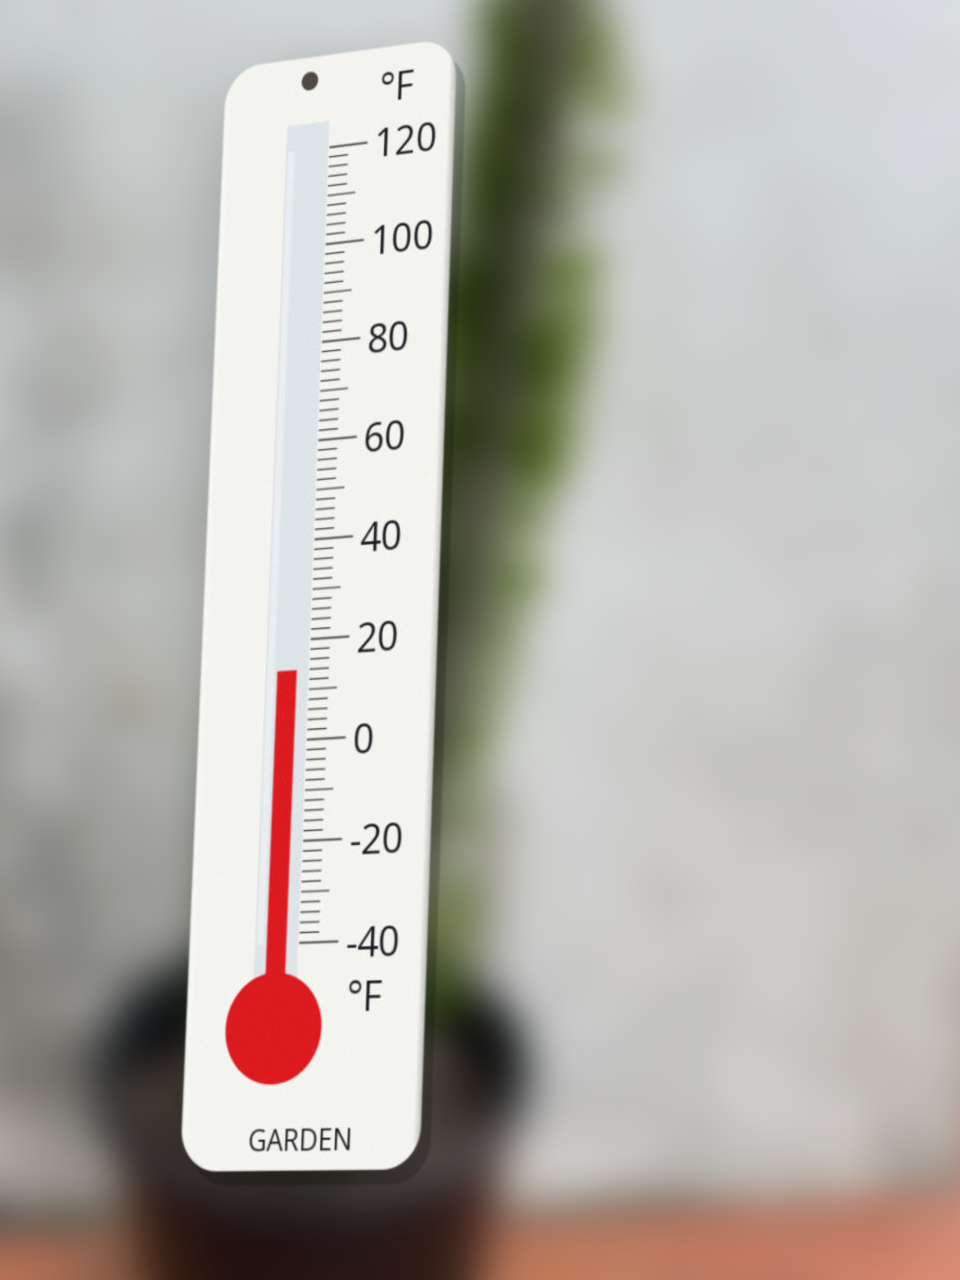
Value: 14 °F
